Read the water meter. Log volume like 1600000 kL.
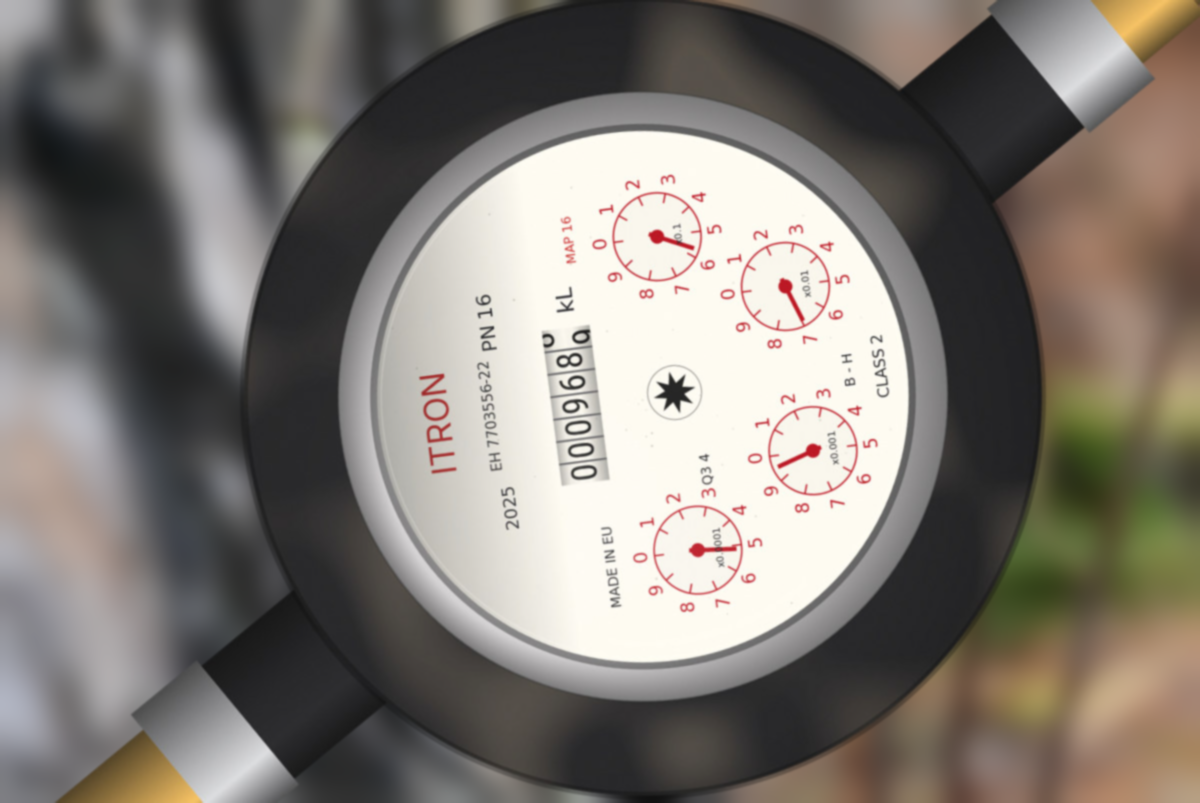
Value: 9688.5695 kL
